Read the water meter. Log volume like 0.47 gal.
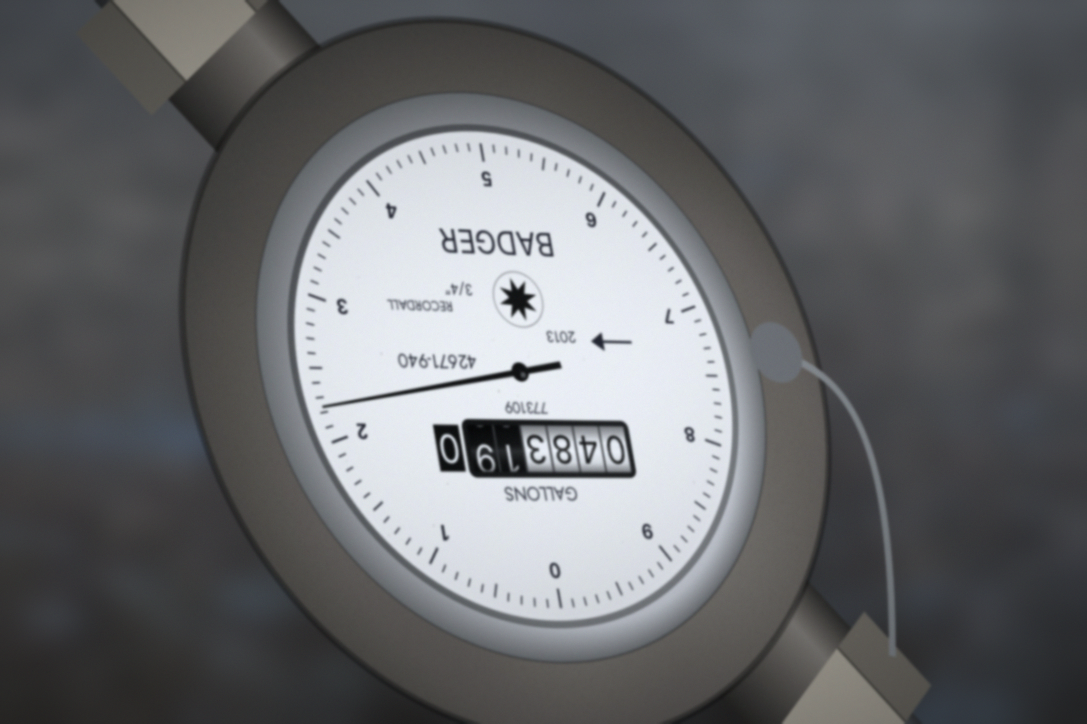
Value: 483192.2 gal
